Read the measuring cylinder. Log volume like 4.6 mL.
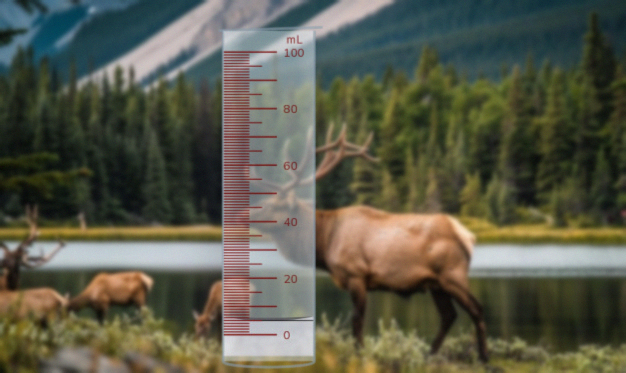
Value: 5 mL
